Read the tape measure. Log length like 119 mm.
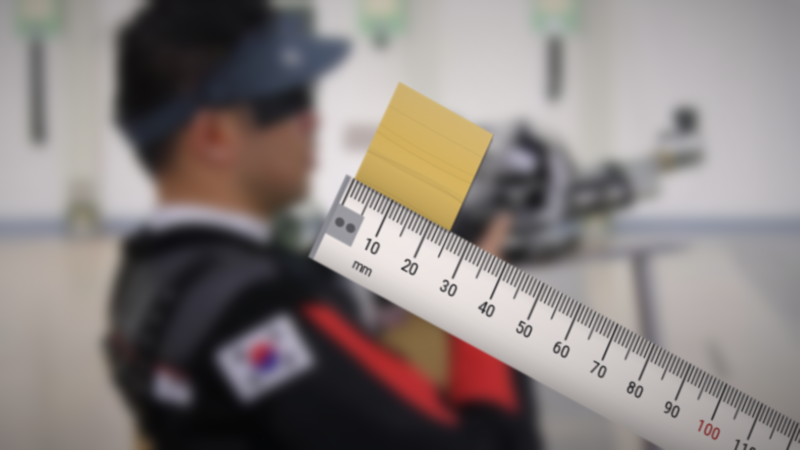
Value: 25 mm
